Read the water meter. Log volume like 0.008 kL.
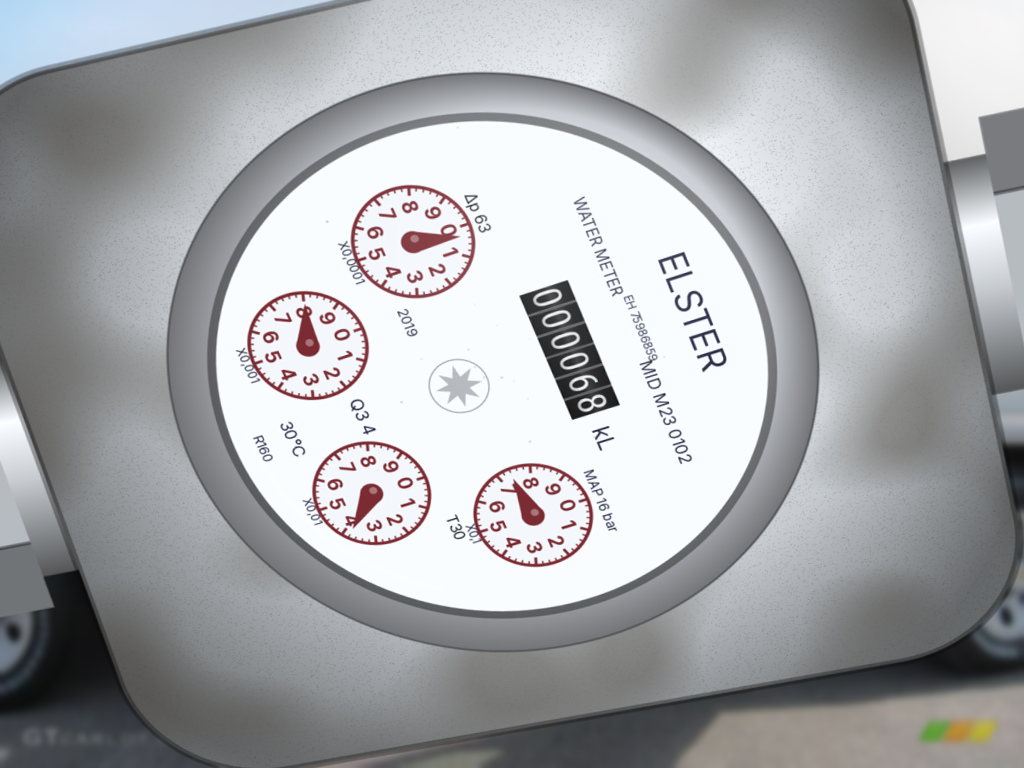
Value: 68.7380 kL
